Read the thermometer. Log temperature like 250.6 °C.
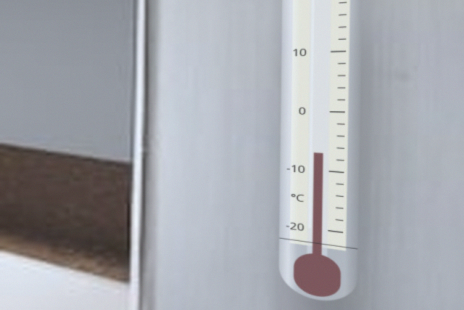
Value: -7 °C
